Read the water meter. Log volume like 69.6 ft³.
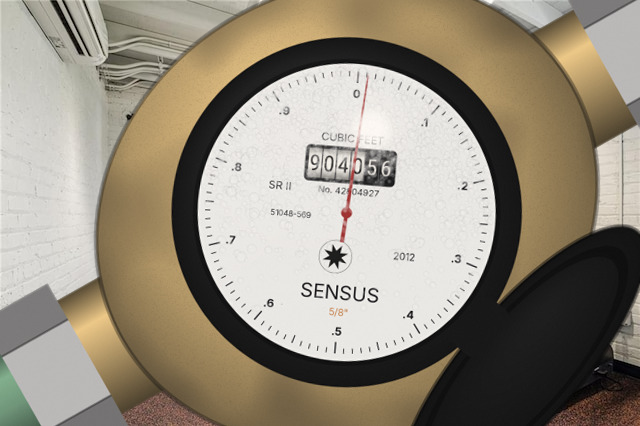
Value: 904056.01 ft³
